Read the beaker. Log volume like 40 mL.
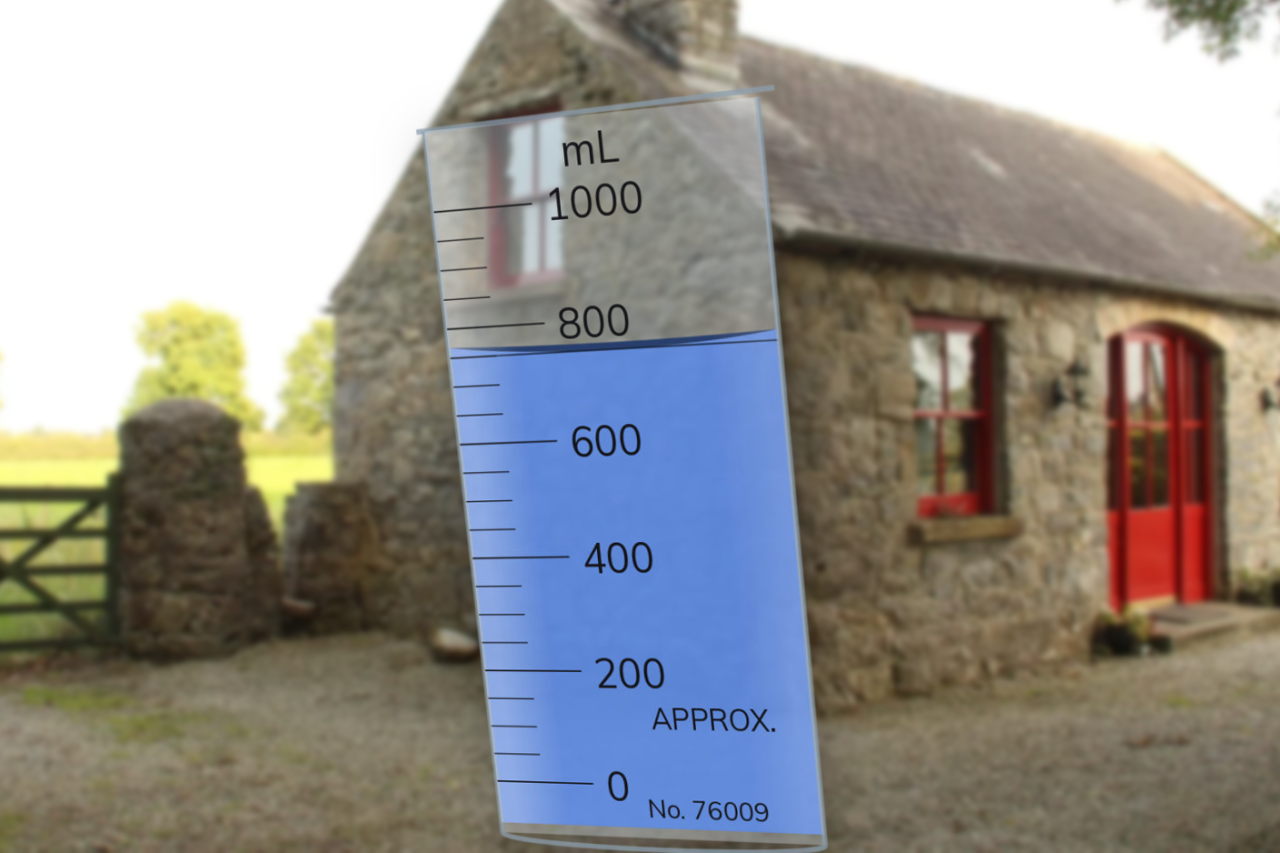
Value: 750 mL
